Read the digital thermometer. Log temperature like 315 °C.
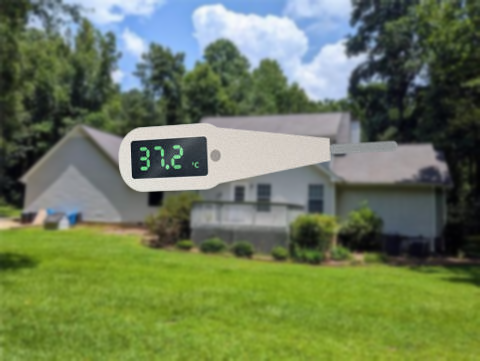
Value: 37.2 °C
